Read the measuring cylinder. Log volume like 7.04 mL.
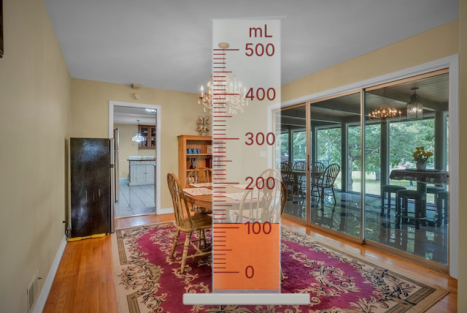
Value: 110 mL
